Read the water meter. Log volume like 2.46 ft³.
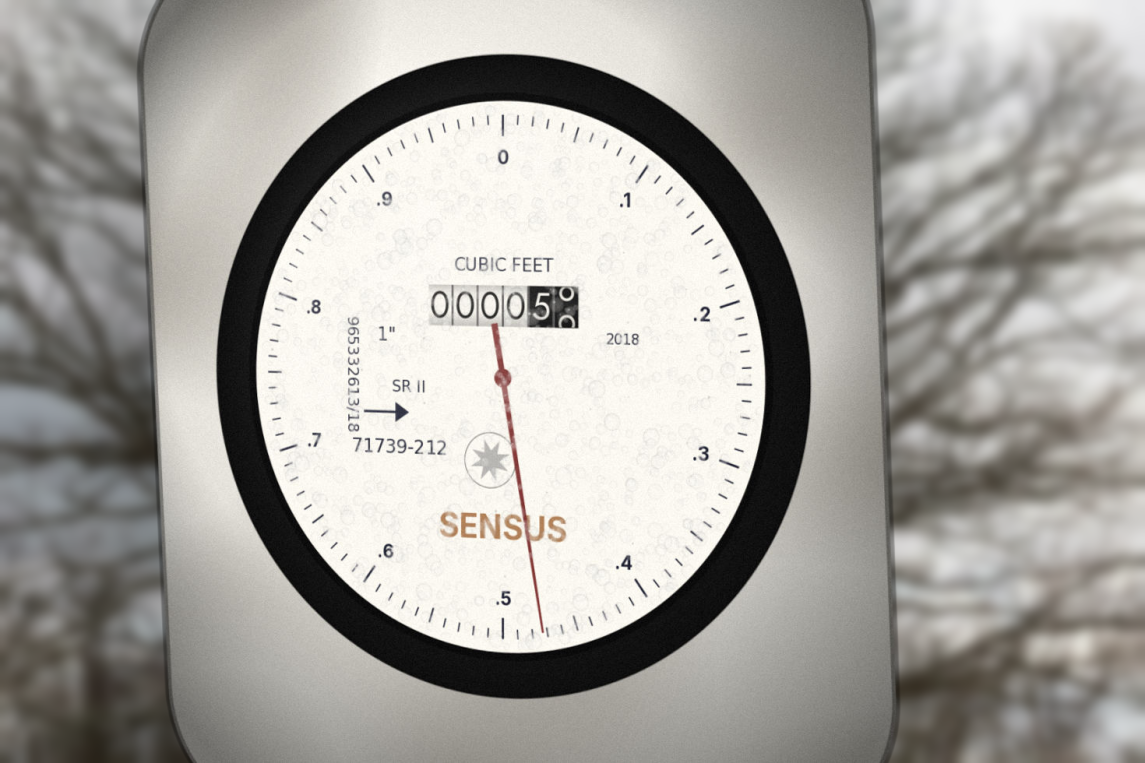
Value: 58.47 ft³
